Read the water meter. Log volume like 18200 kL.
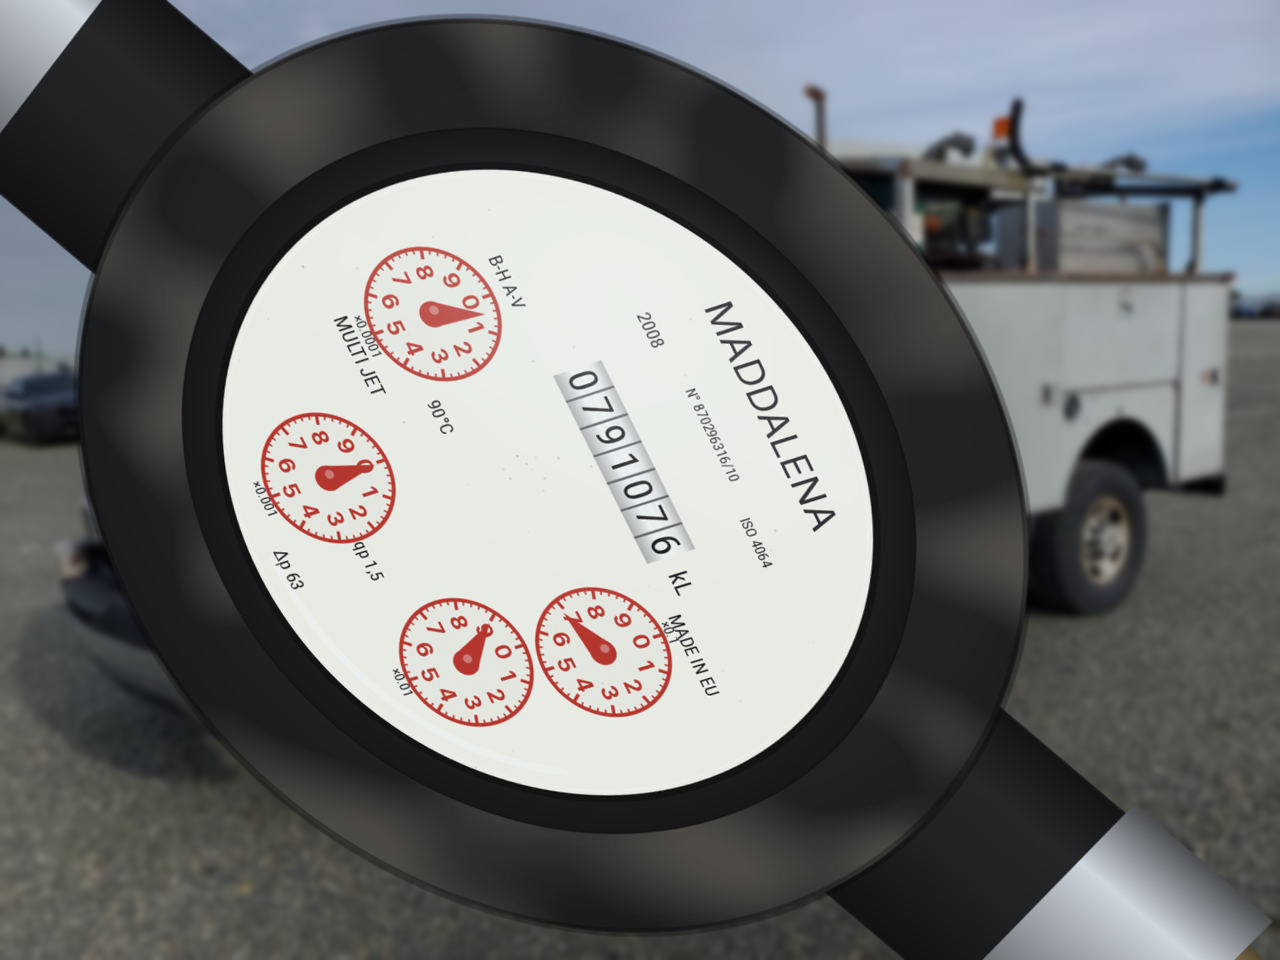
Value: 791076.6900 kL
